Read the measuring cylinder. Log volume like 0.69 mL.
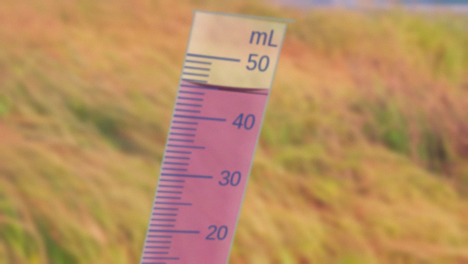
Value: 45 mL
